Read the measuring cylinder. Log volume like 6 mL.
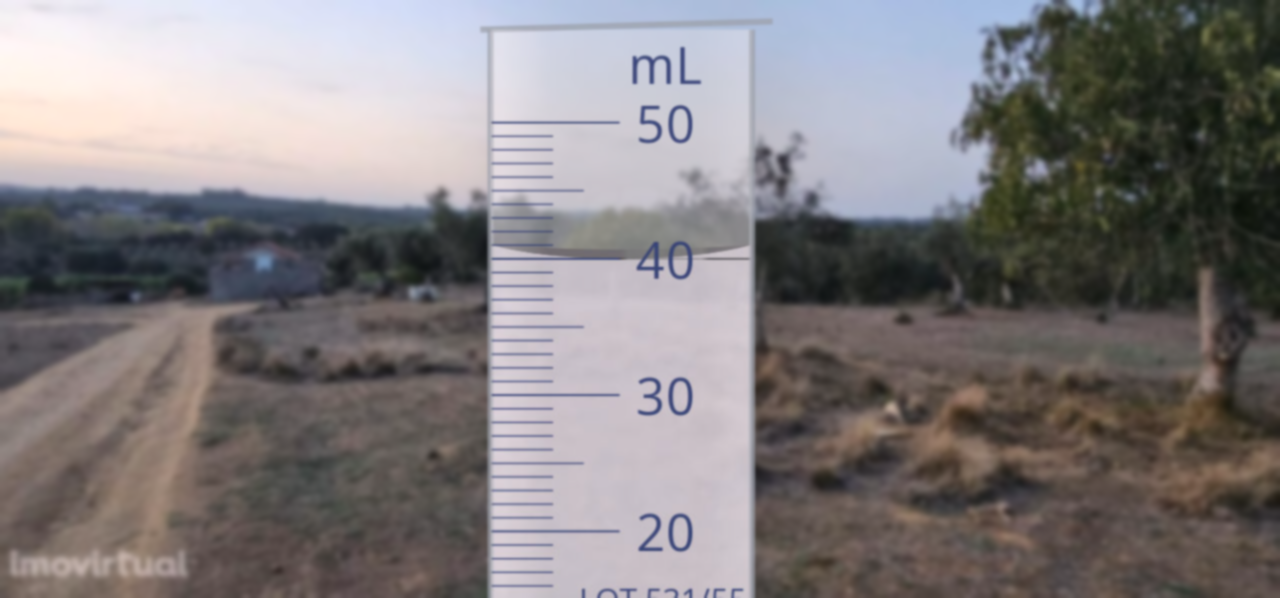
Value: 40 mL
